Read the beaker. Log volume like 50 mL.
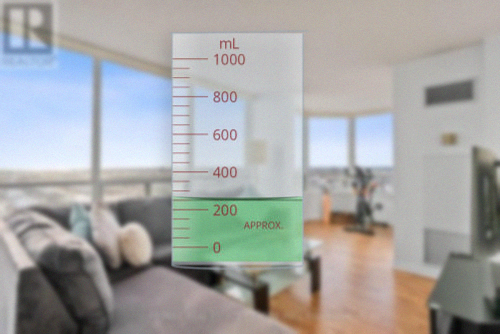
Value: 250 mL
